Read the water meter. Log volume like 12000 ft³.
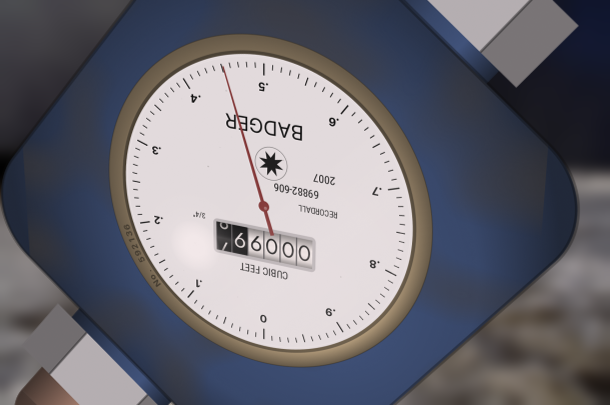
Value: 997.45 ft³
